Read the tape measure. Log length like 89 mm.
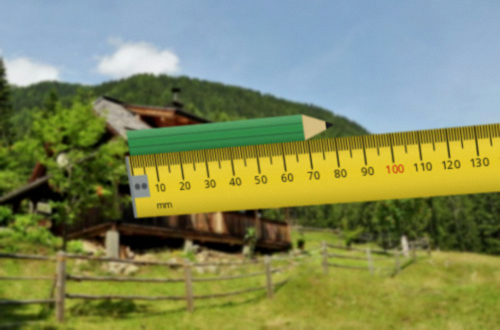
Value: 80 mm
